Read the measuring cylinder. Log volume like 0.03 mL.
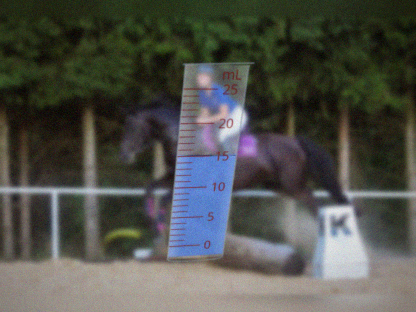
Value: 15 mL
